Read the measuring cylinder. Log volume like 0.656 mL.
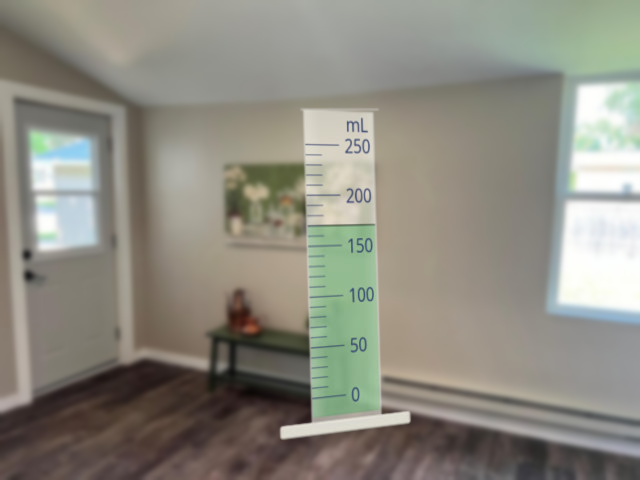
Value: 170 mL
